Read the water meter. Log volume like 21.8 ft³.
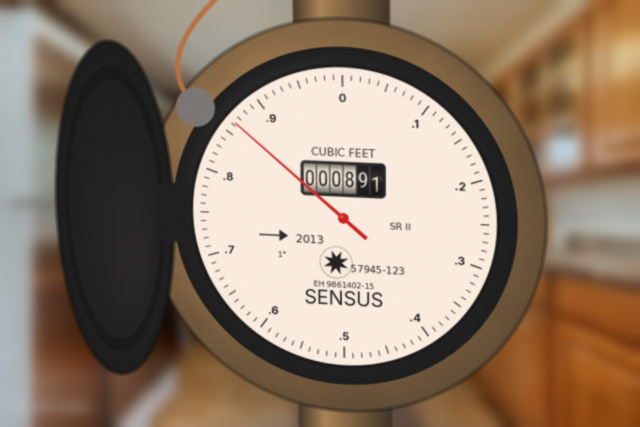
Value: 890.86 ft³
